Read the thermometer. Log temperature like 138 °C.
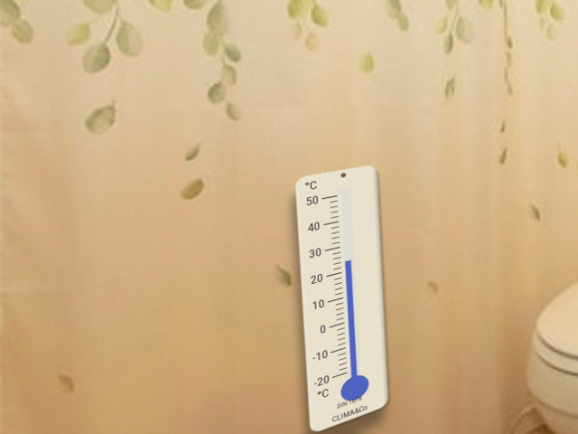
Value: 24 °C
